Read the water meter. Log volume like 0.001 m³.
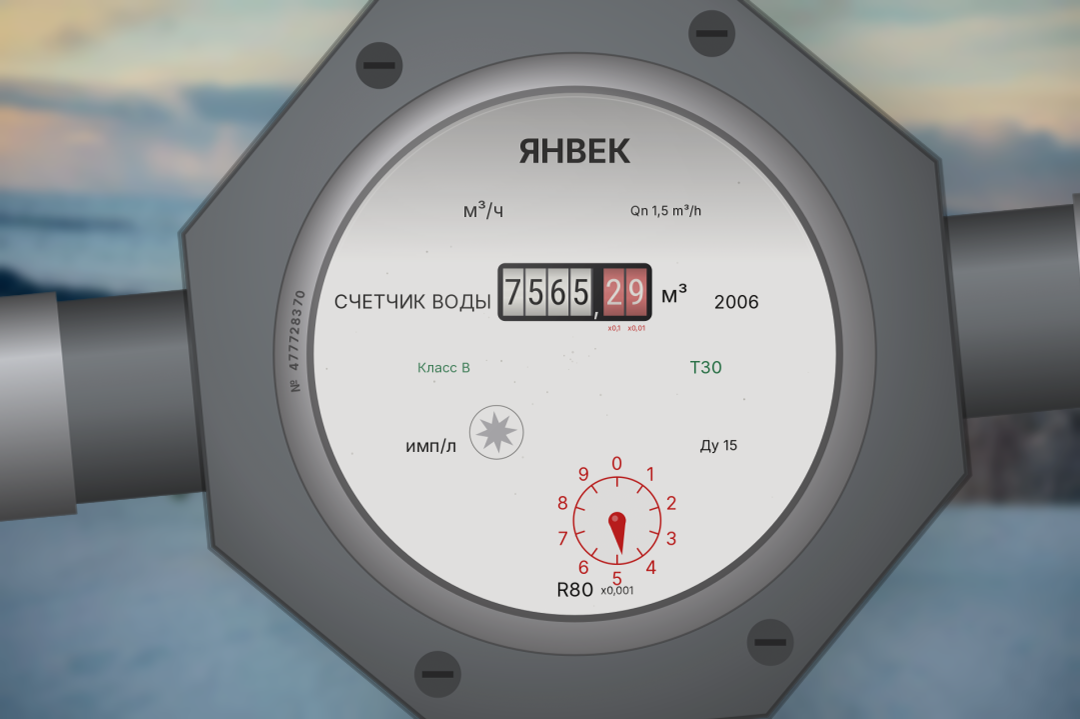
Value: 7565.294 m³
